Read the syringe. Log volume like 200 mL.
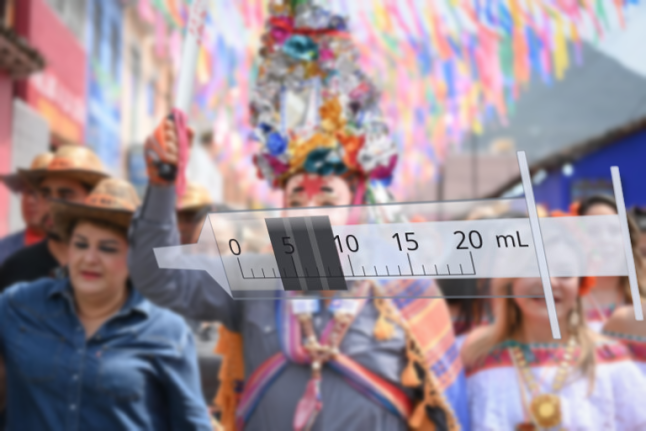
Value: 3.5 mL
